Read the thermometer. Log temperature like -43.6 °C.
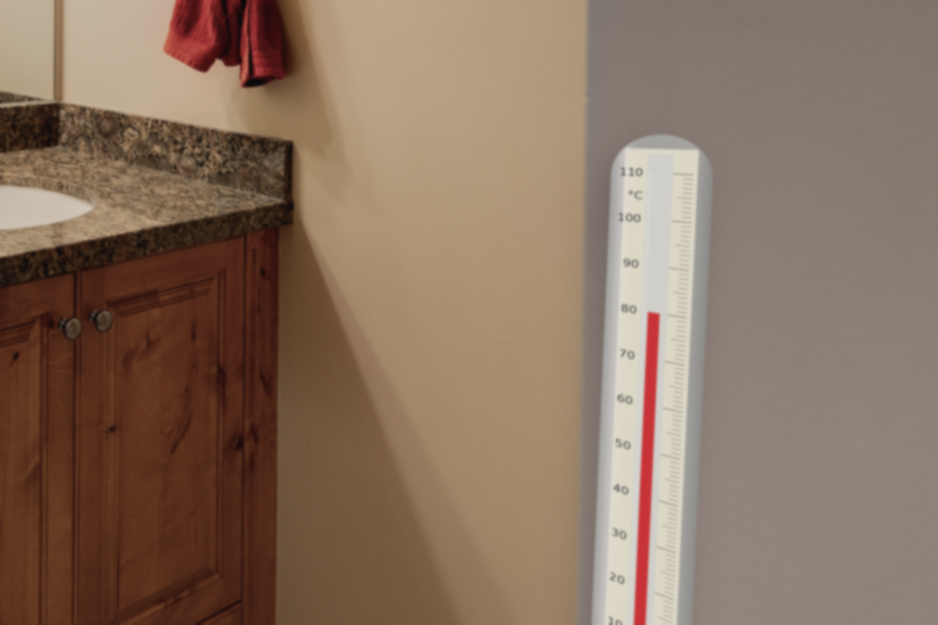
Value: 80 °C
